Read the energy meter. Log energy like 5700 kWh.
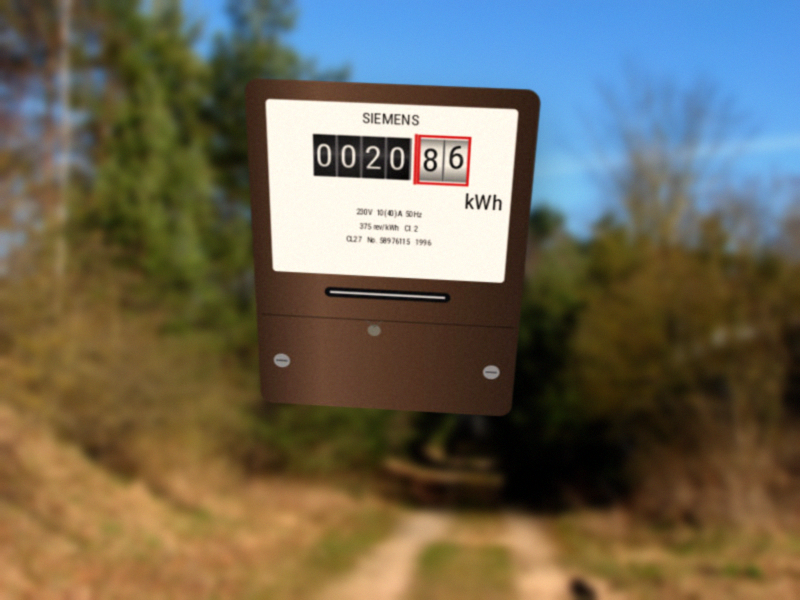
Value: 20.86 kWh
